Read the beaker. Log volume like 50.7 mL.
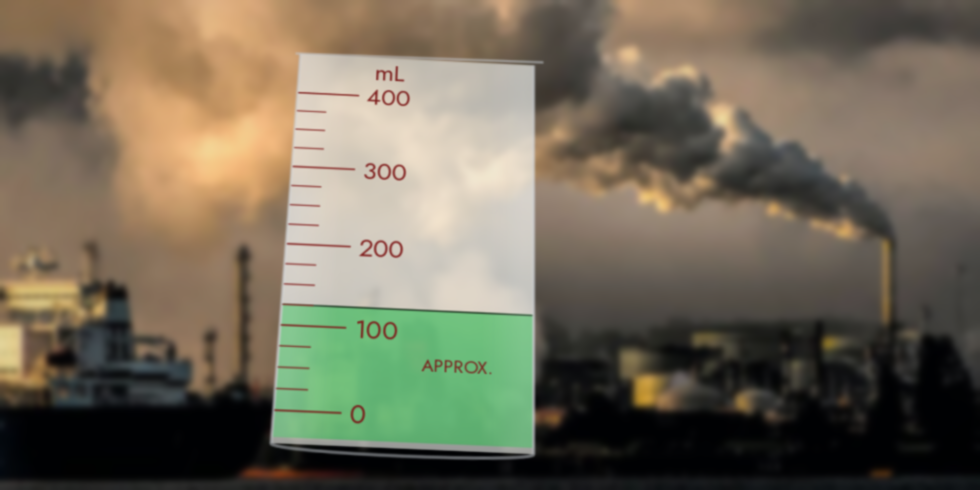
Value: 125 mL
